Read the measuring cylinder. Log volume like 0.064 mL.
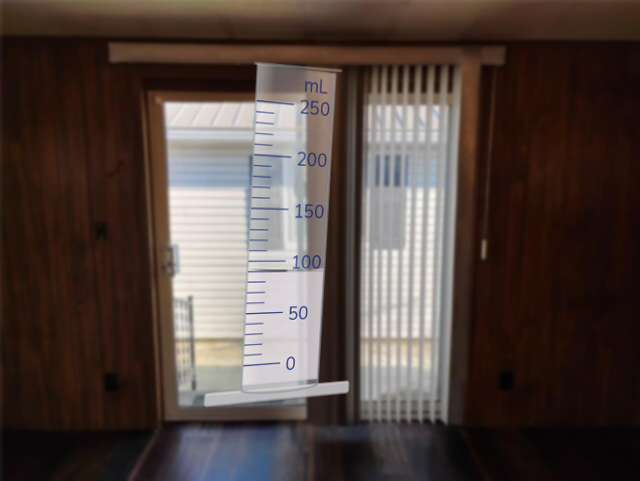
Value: 90 mL
